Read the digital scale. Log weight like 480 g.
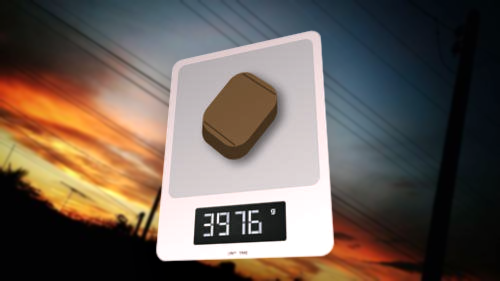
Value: 3976 g
